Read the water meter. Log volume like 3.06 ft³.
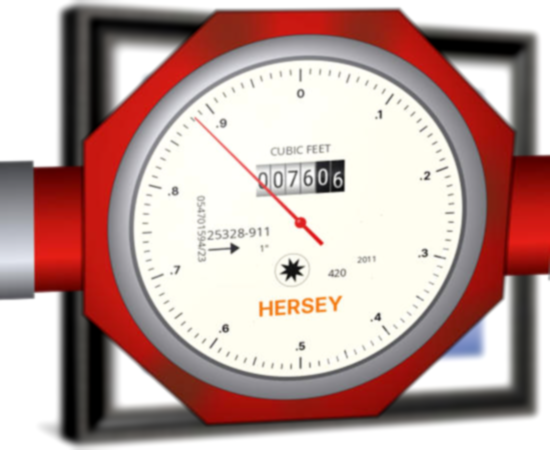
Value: 7605.88 ft³
